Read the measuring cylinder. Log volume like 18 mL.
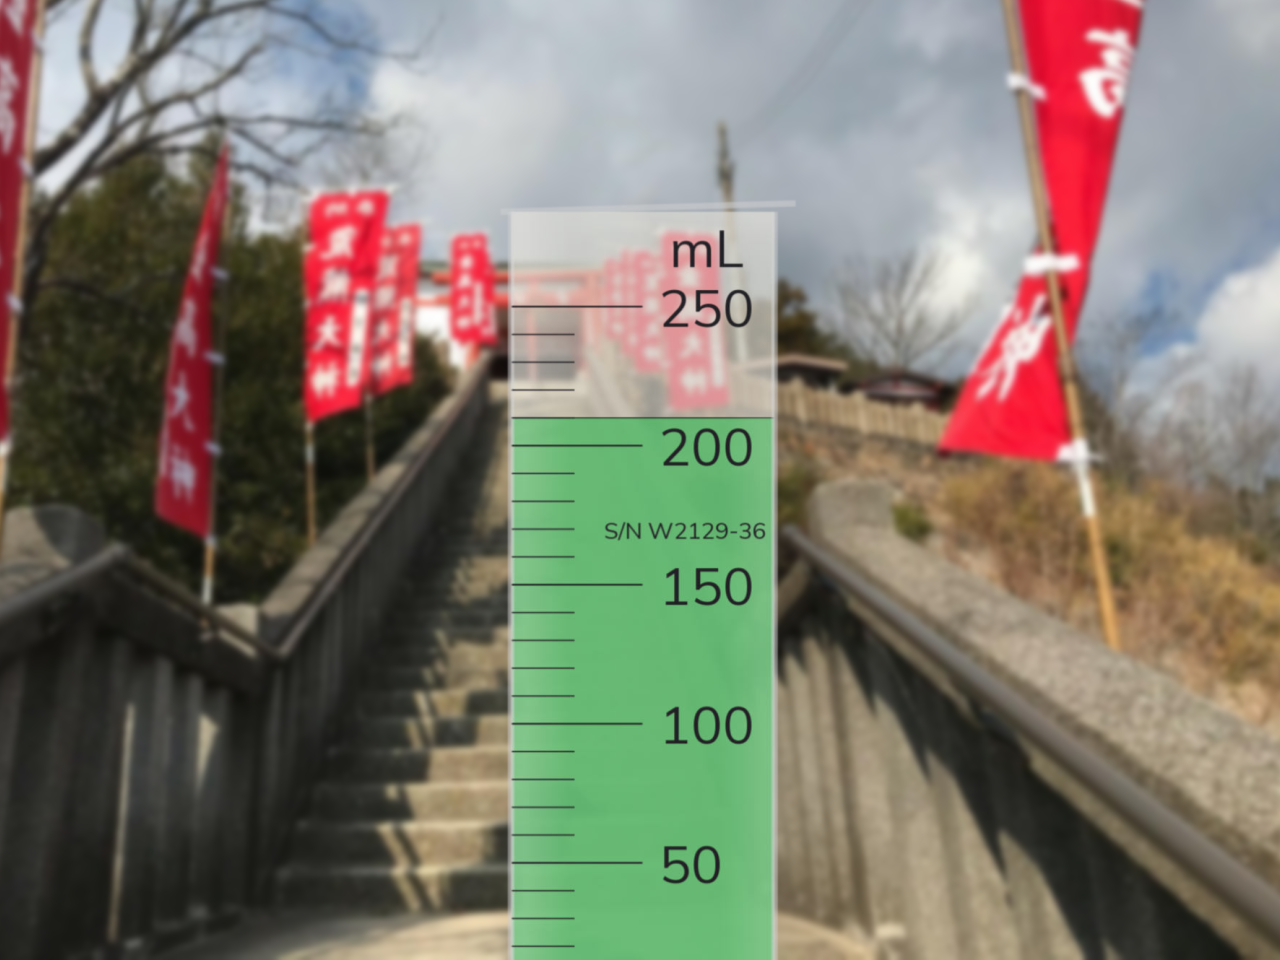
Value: 210 mL
